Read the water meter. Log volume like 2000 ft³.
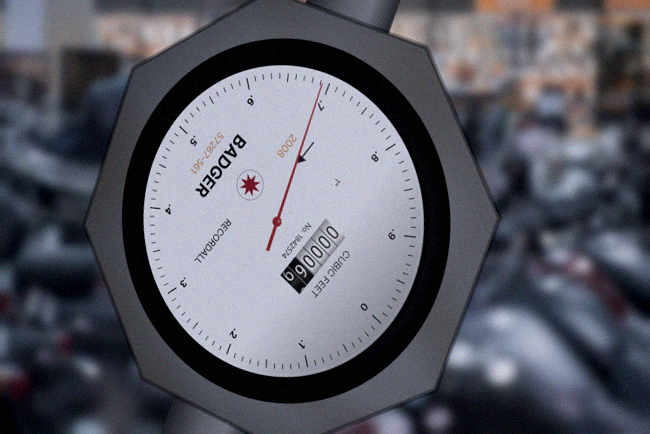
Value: 68.69 ft³
